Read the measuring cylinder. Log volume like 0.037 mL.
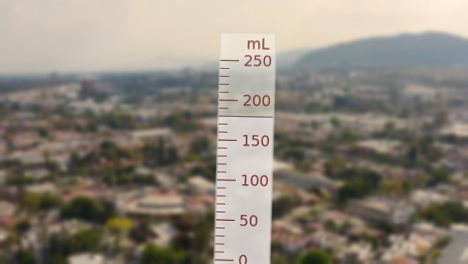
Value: 180 mL
